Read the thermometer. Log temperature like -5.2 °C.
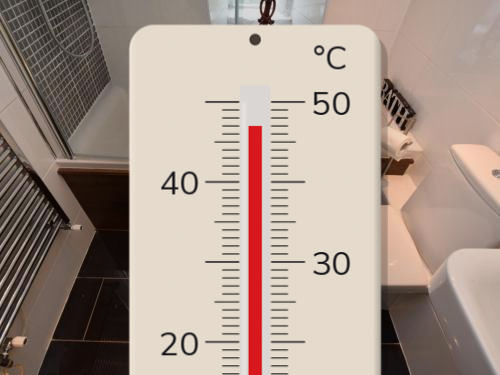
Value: 47 °C
